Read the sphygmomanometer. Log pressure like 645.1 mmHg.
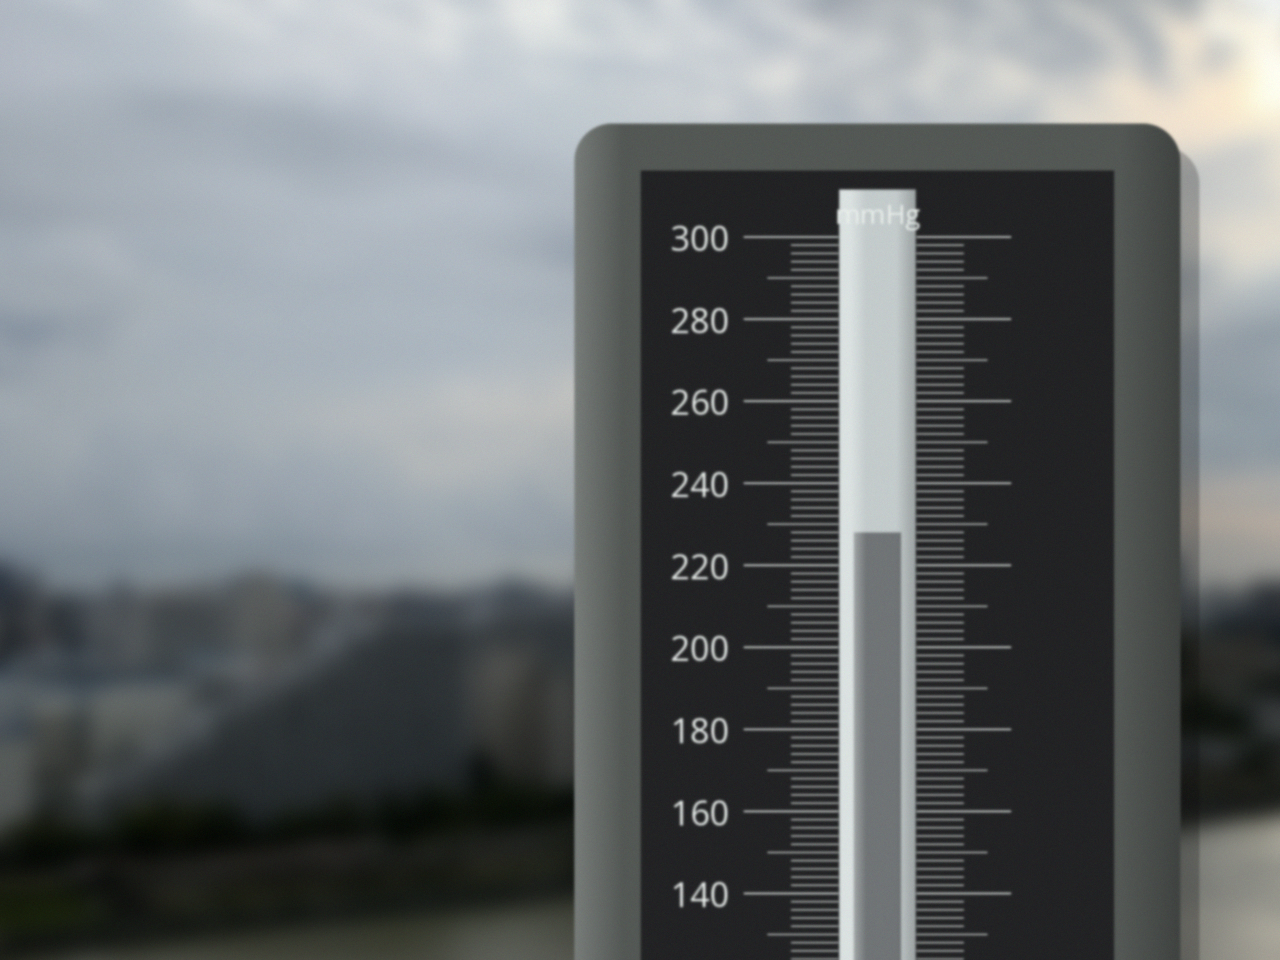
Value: 228 mmHg
